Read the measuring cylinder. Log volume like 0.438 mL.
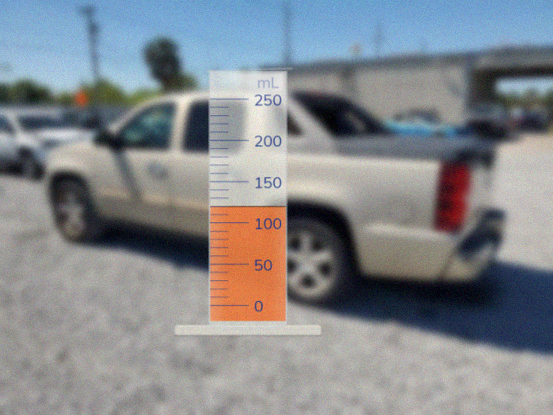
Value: 120 mL
